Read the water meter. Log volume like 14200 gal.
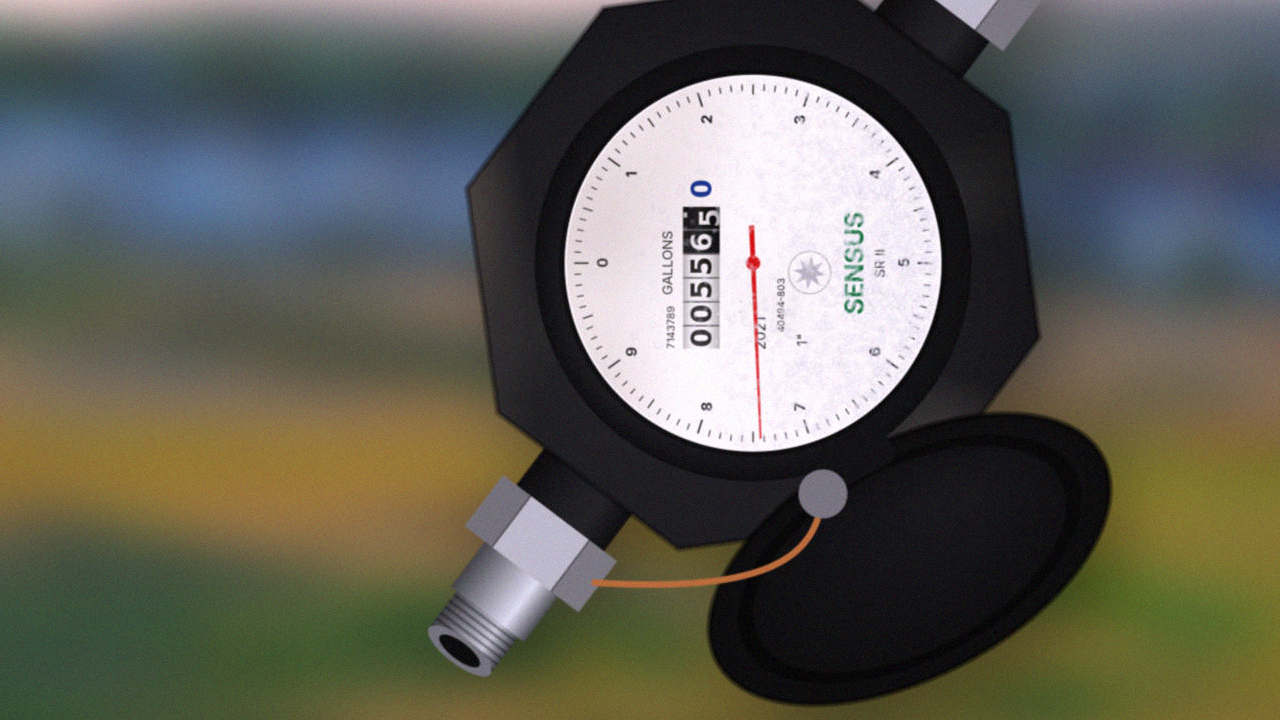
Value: 55647.4 gal
